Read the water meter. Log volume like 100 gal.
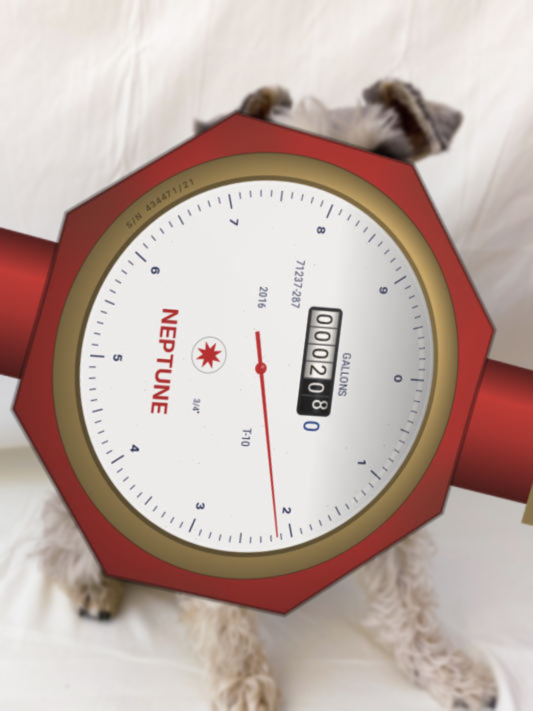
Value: 2082.1 gal
